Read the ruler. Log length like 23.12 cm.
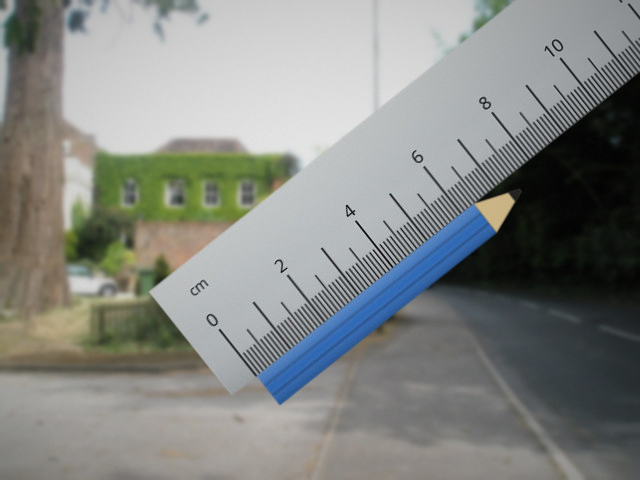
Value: 7.4 cm
